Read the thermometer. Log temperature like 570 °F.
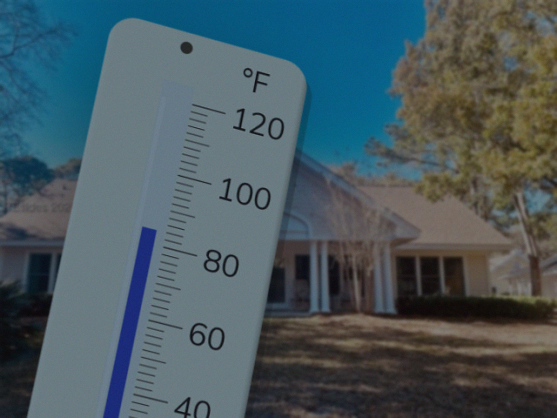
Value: 84 °F
